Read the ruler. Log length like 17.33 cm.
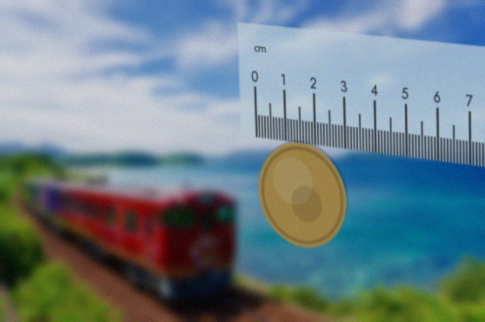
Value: 3 cm
